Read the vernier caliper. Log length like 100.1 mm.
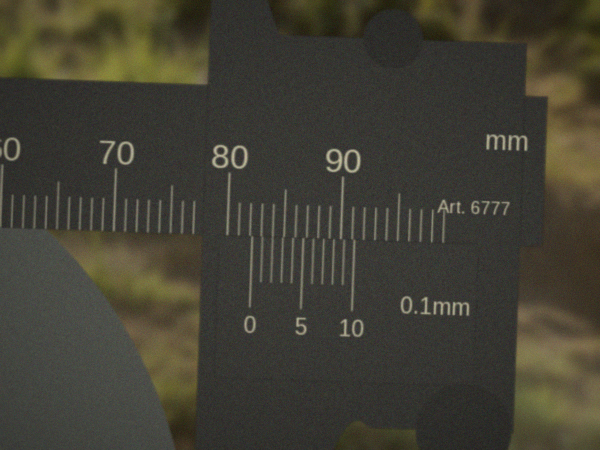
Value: 82.2 mm
